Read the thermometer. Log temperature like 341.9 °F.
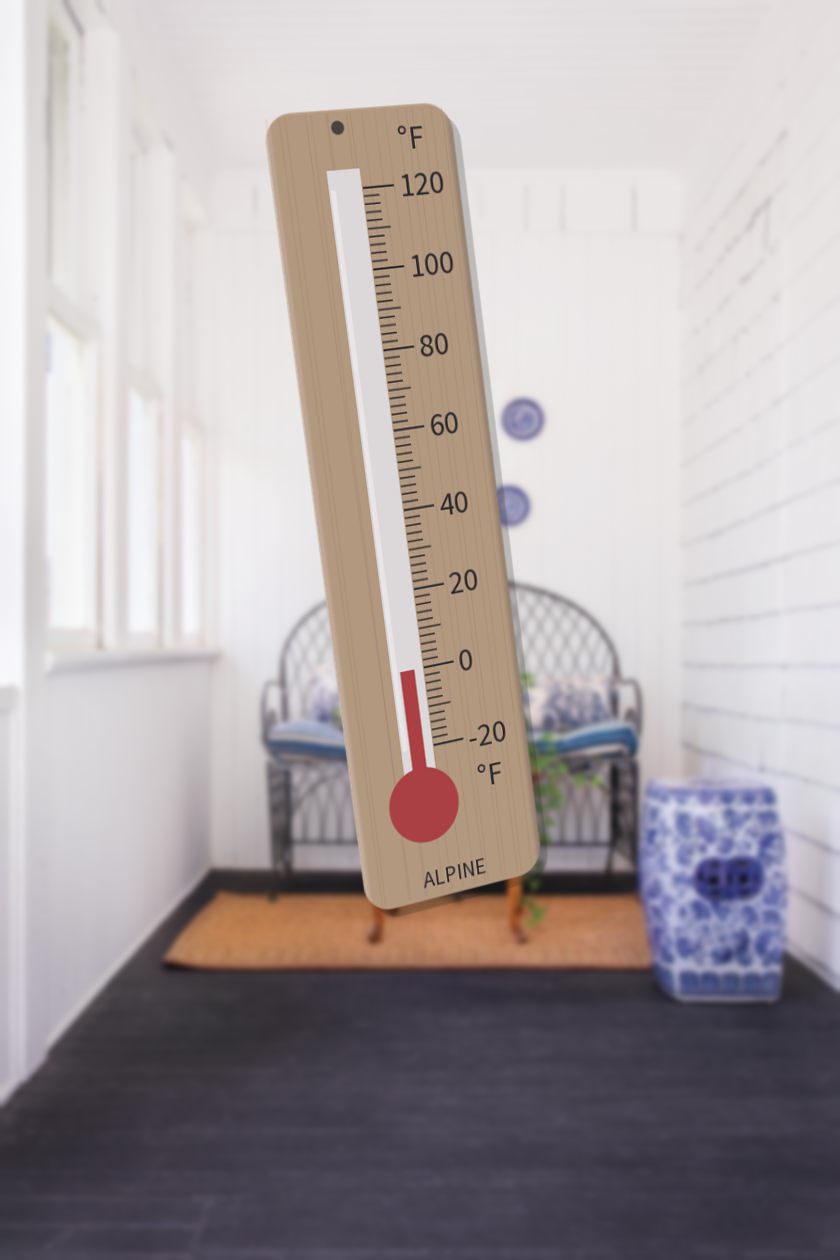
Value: 0 °F
